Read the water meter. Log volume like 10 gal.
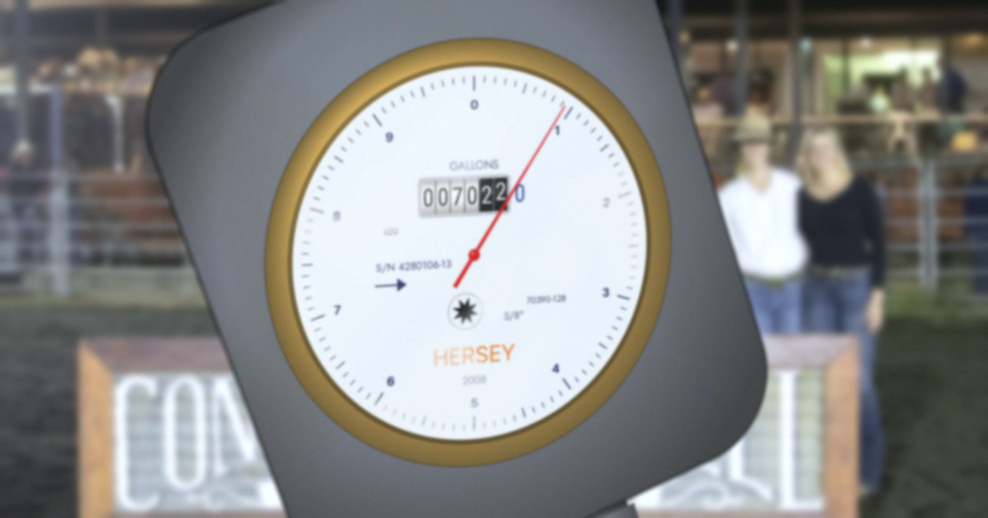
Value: 70220.9 gal
